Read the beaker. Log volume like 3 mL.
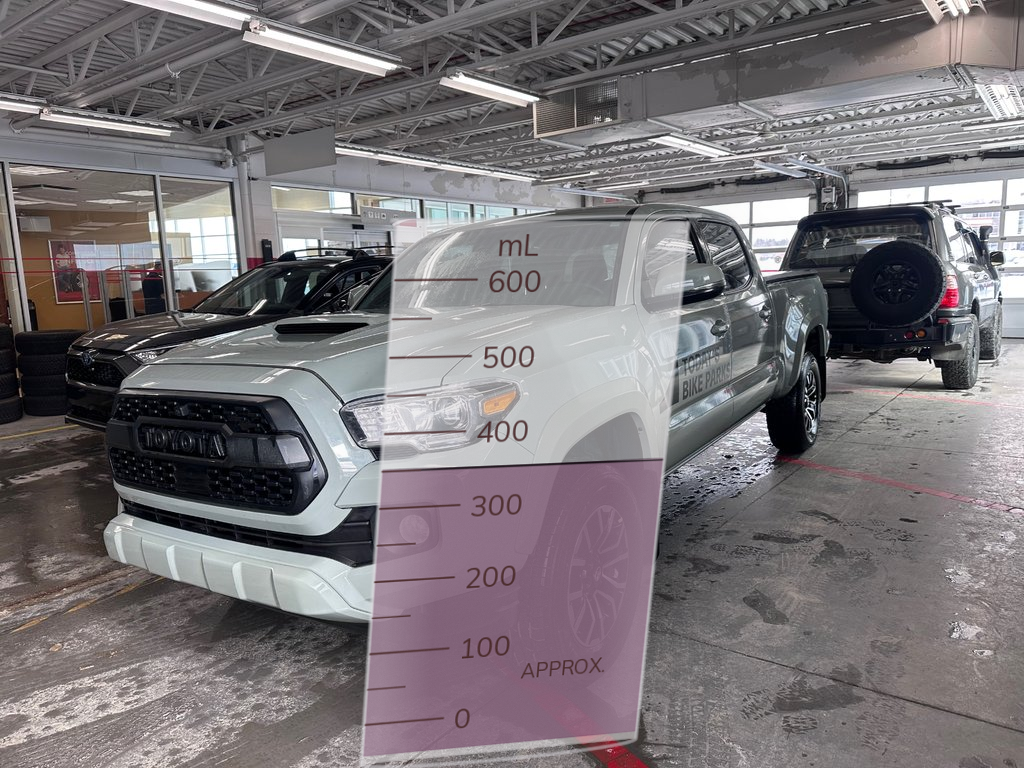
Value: 350 mL
